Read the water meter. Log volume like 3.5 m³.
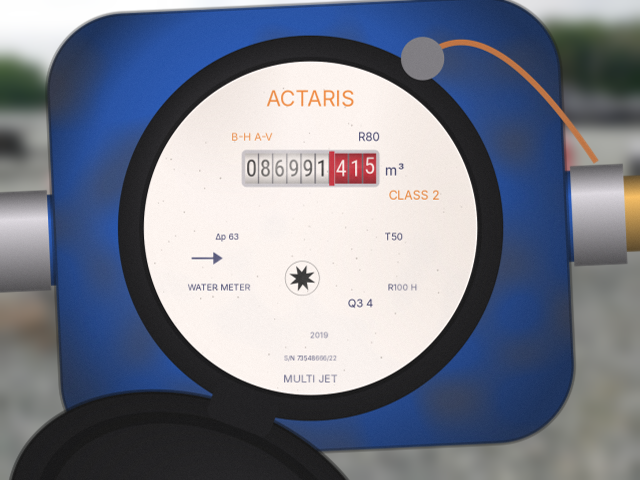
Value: 86991.415 m³
